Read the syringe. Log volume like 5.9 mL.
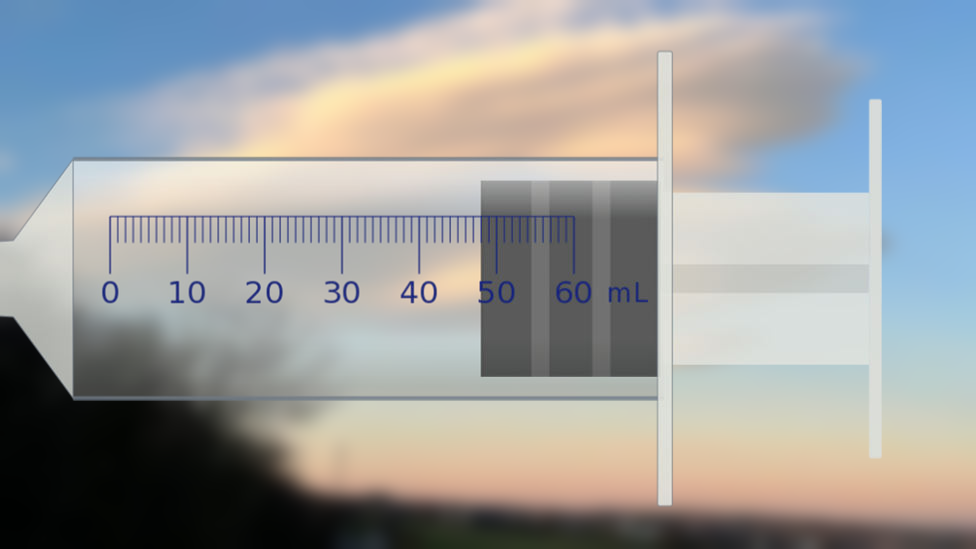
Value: 48 mL
